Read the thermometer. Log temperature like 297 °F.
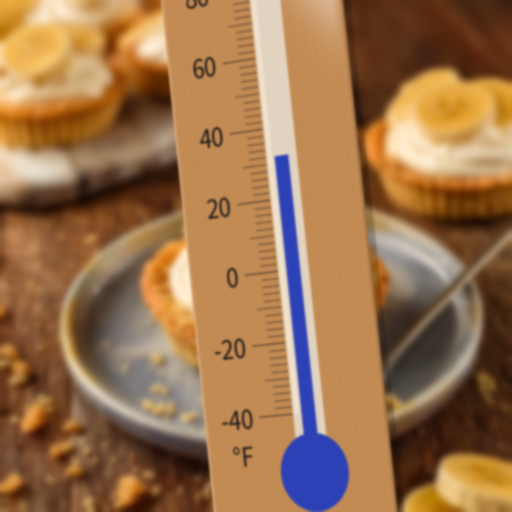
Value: 32 °F
